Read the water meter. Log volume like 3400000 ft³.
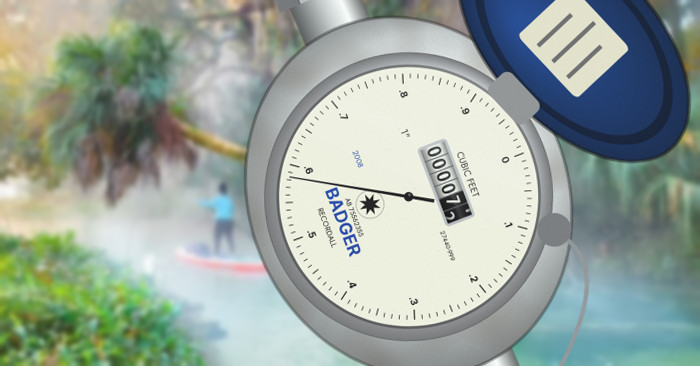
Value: 71.58 ft³
